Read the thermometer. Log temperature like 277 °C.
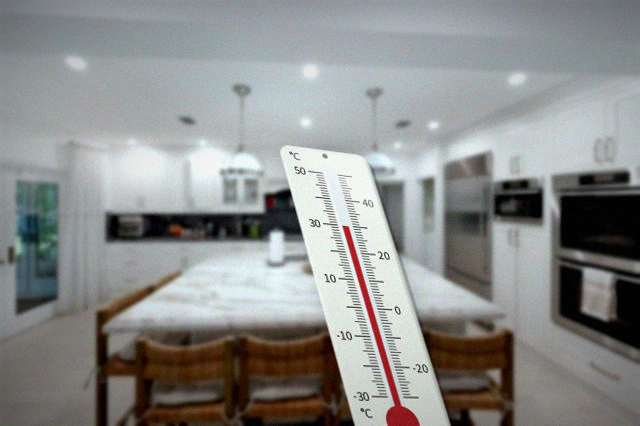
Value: 30 °C
